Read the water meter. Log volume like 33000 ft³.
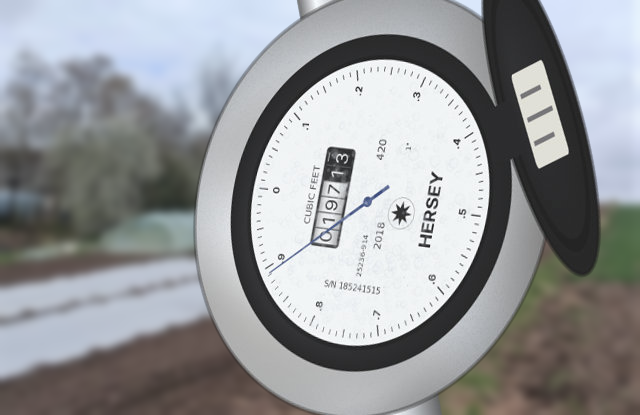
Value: 19712.89 ft³
